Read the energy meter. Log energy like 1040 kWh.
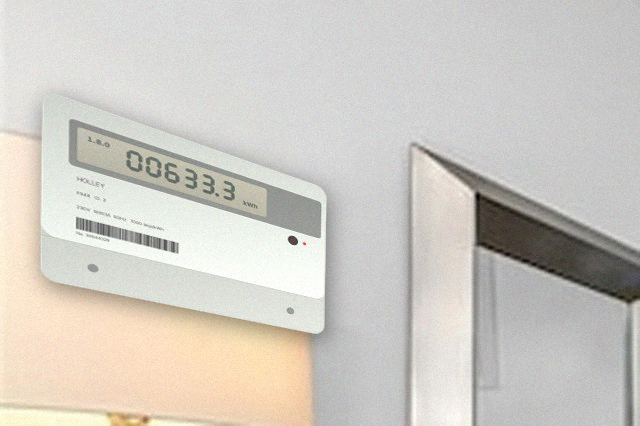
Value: 633.3 kWh
